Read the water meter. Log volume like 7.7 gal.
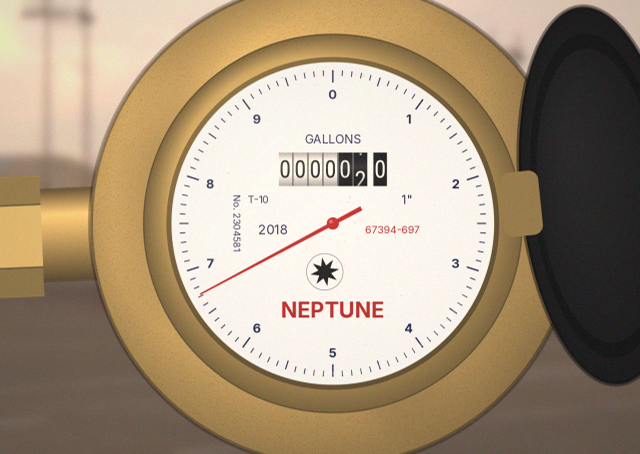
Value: 16.7 gal
